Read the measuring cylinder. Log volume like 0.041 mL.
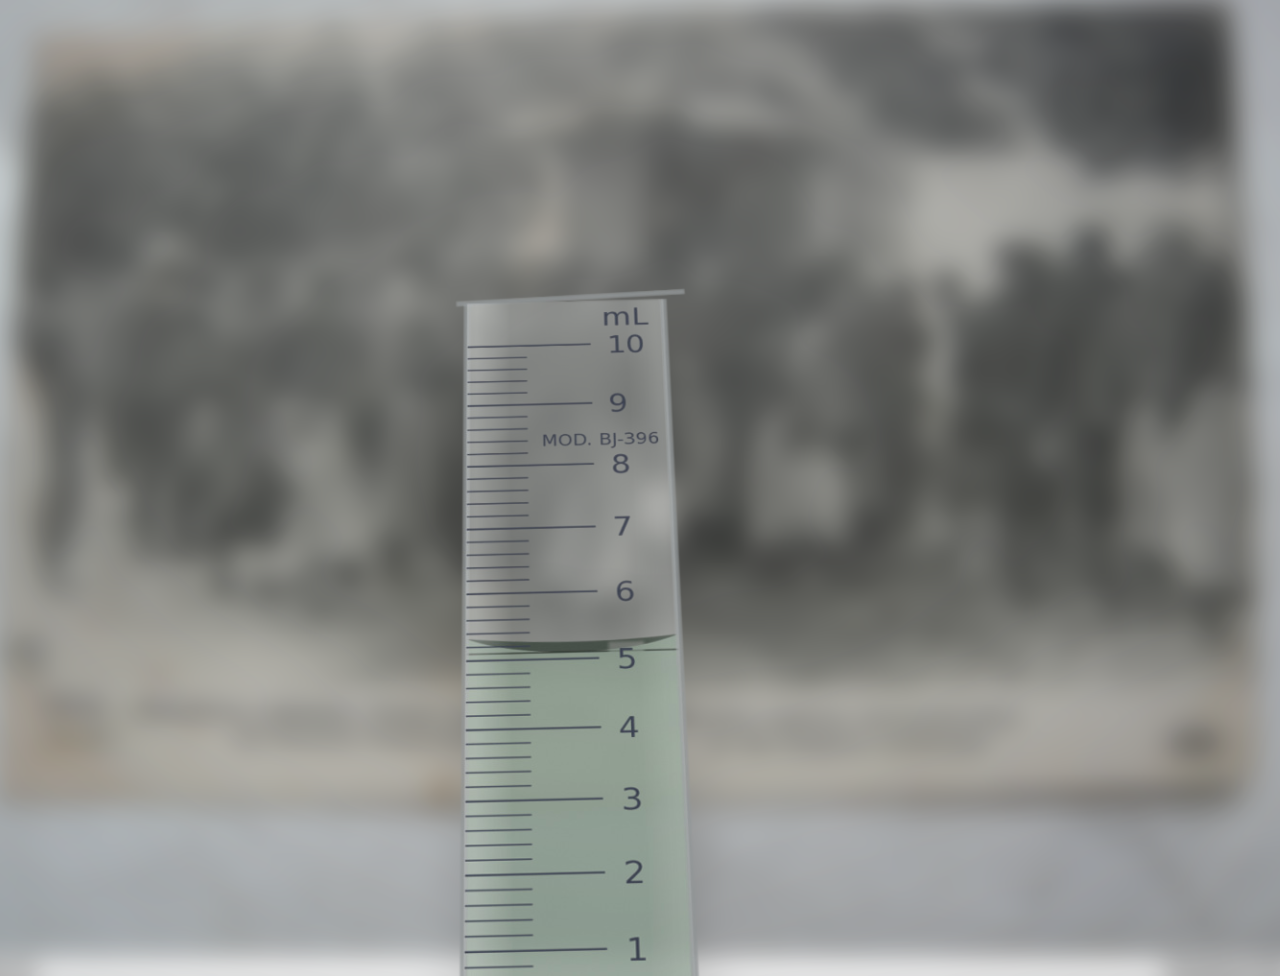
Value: 5.1 mL
